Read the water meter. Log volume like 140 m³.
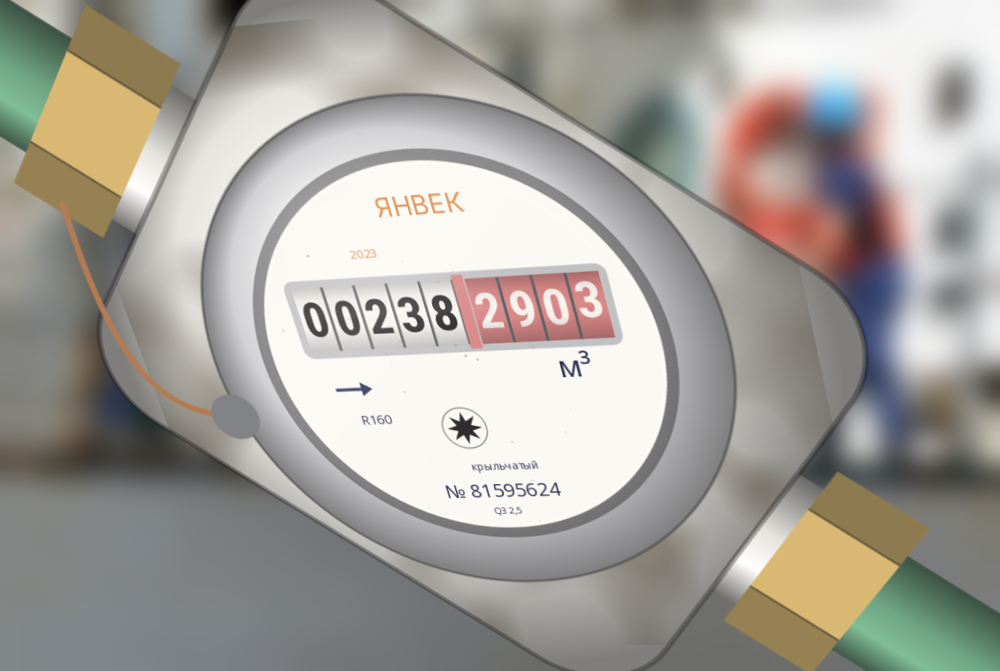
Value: 238.2903 m³
